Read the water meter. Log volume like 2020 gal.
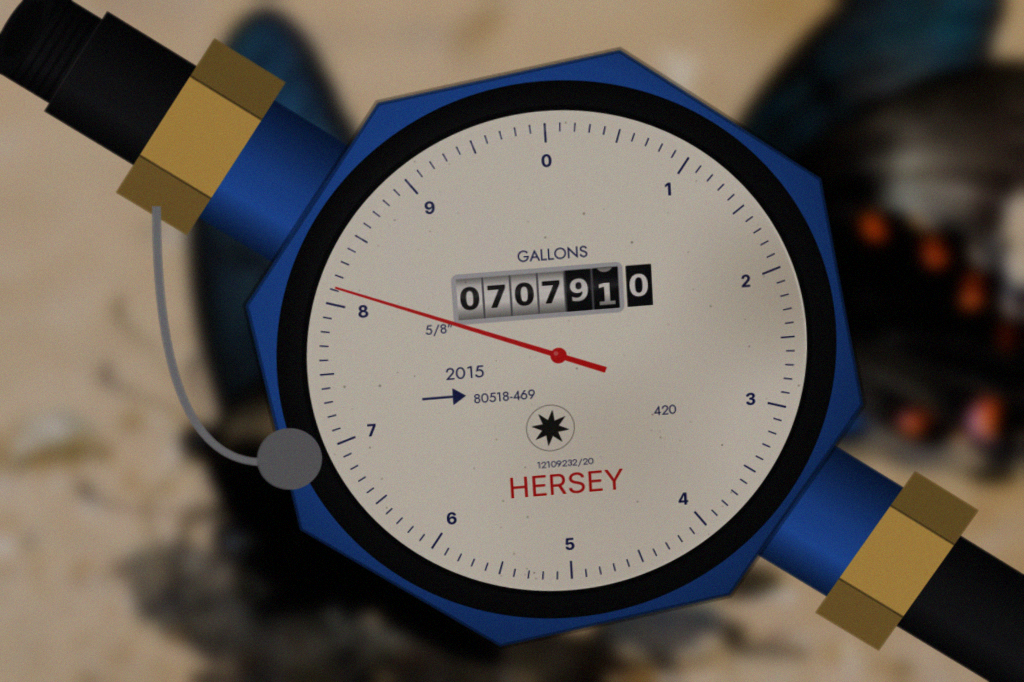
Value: 707908.1 gal
